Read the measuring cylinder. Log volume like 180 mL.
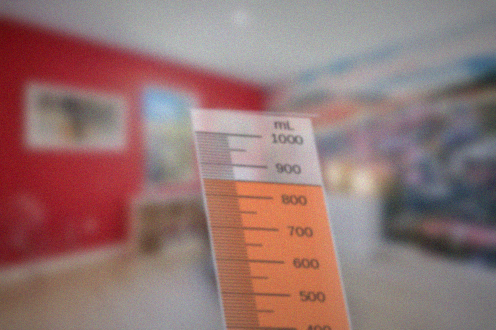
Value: 850 mL
